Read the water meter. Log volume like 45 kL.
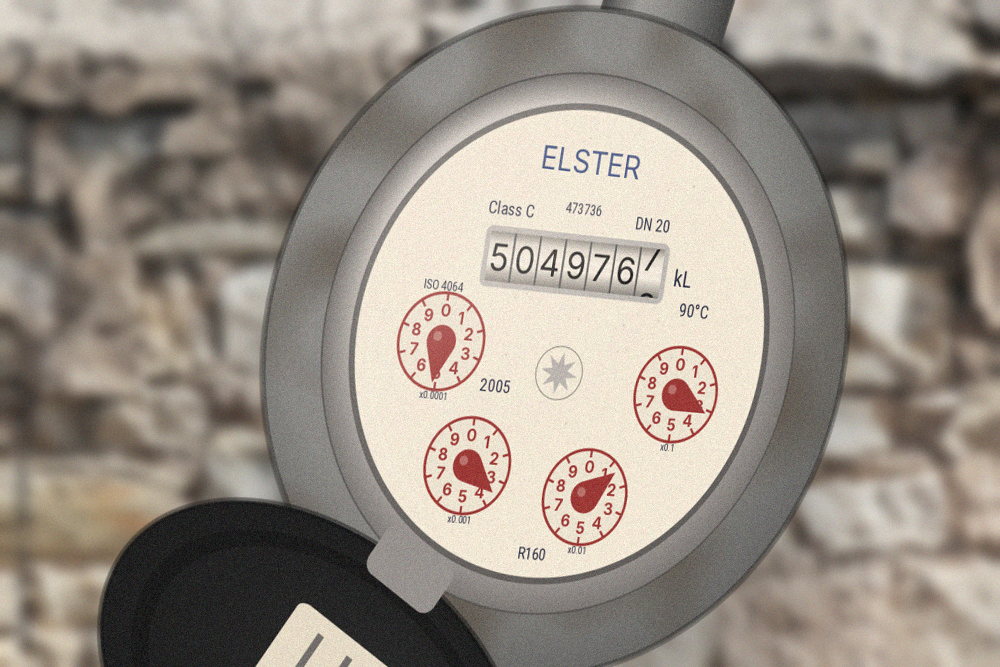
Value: 5049767.3135 kL
